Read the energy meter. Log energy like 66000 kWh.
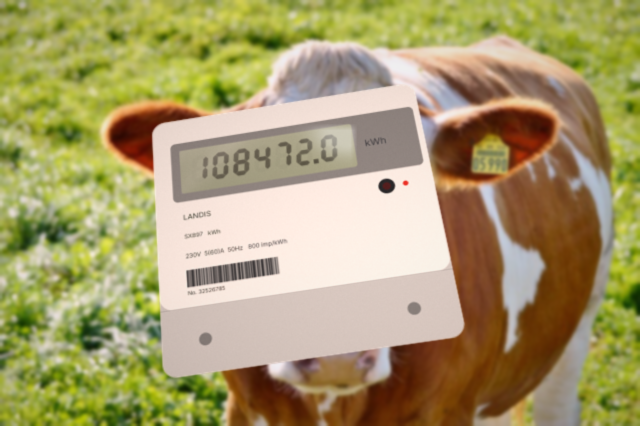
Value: 108472.0 kWh
